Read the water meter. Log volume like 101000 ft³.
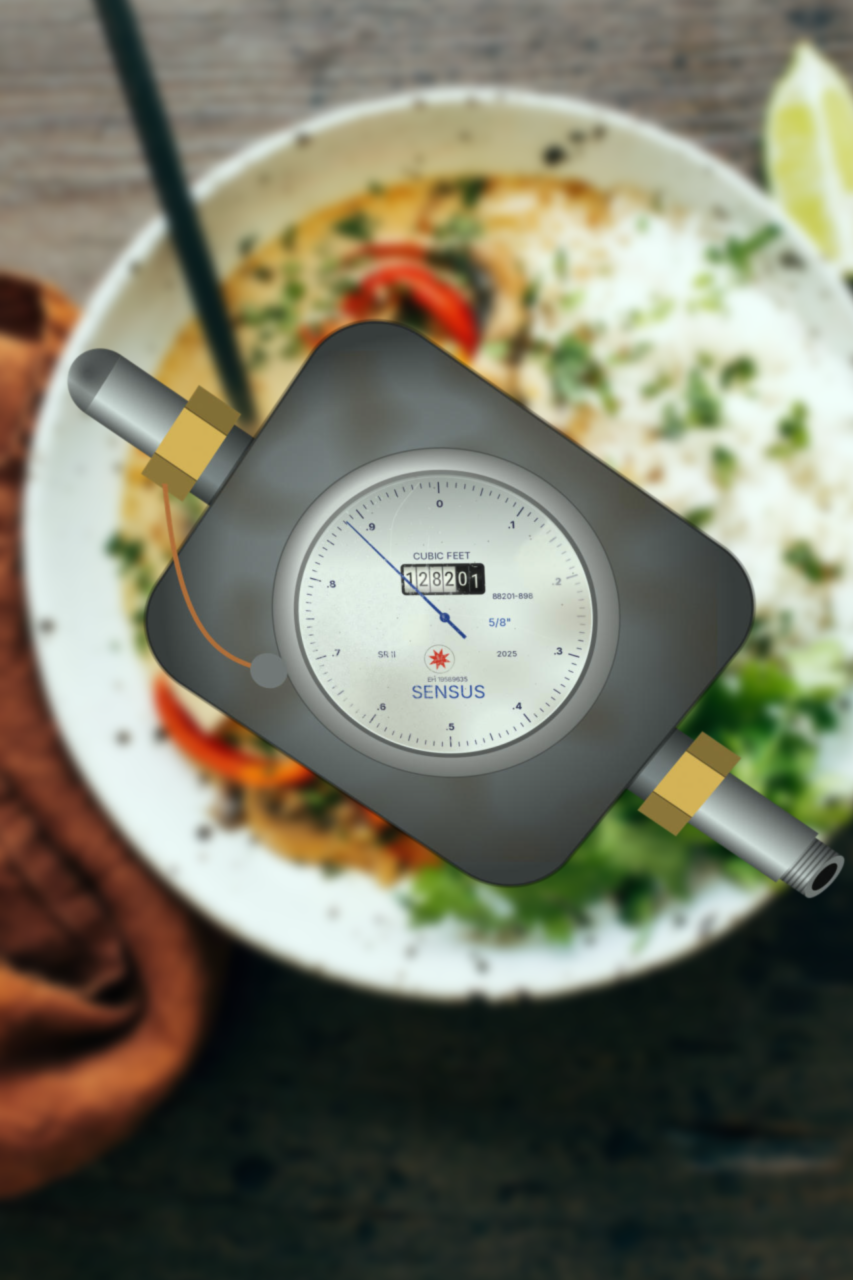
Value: 128200.88 ft³
